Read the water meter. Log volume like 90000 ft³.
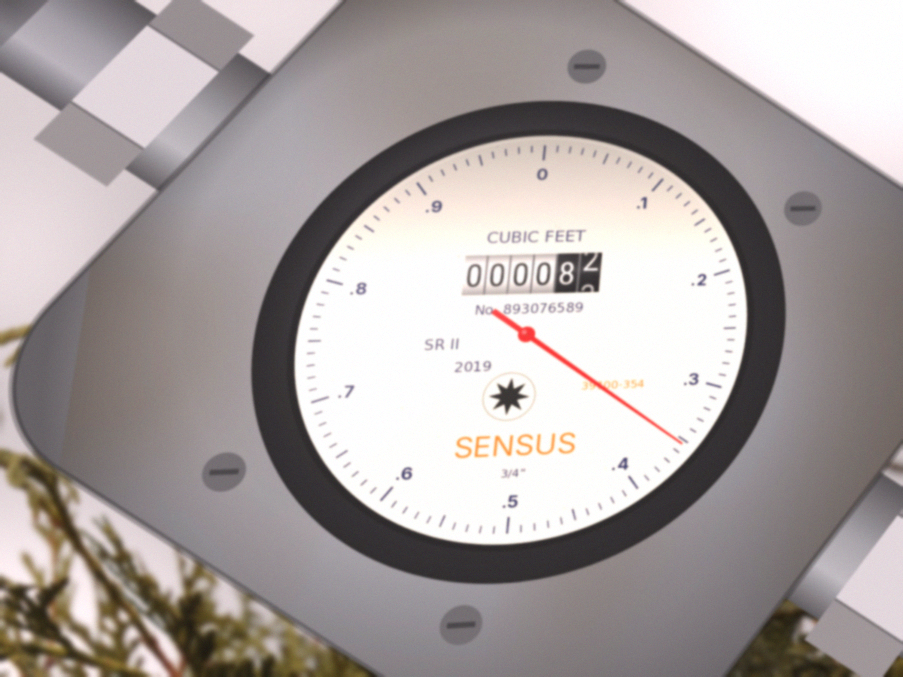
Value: 82.35 ft³
